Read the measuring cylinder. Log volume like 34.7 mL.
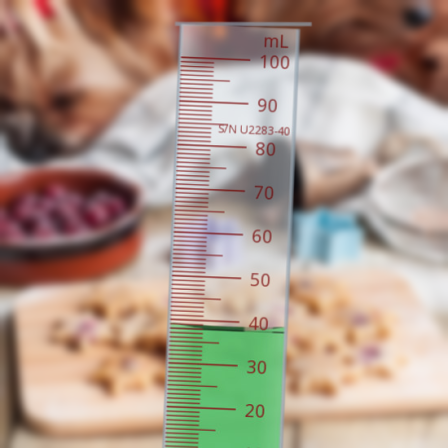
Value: 38 mL
